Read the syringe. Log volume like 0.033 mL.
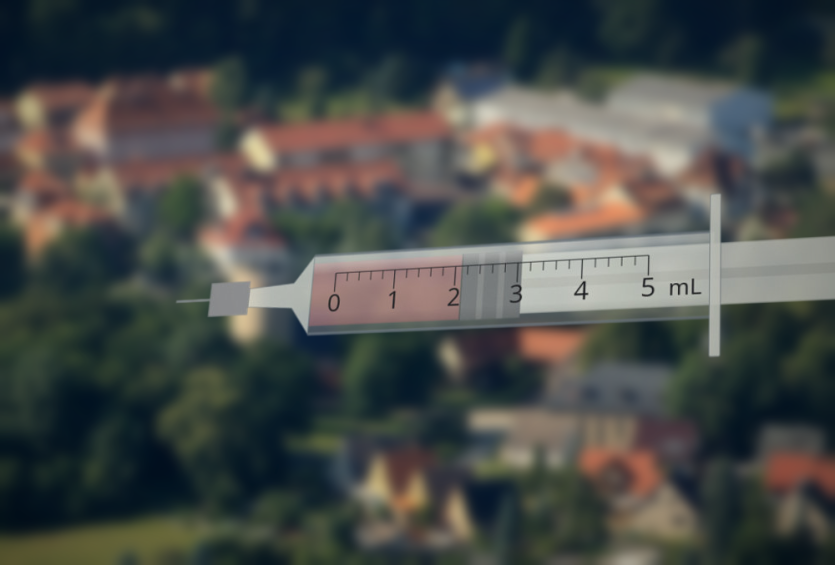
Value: 2.1 mL
